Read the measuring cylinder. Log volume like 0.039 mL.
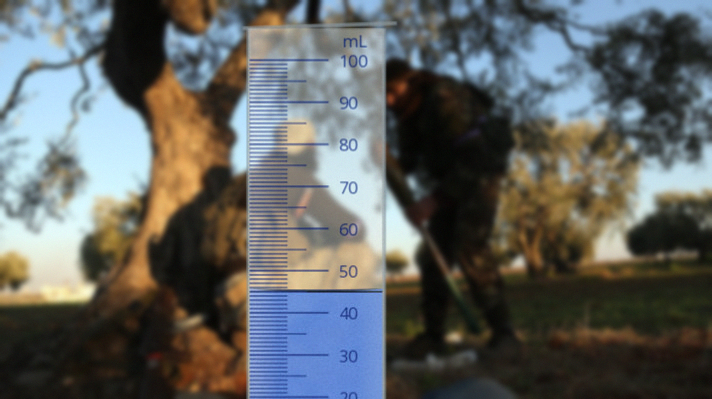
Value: 45 mL
